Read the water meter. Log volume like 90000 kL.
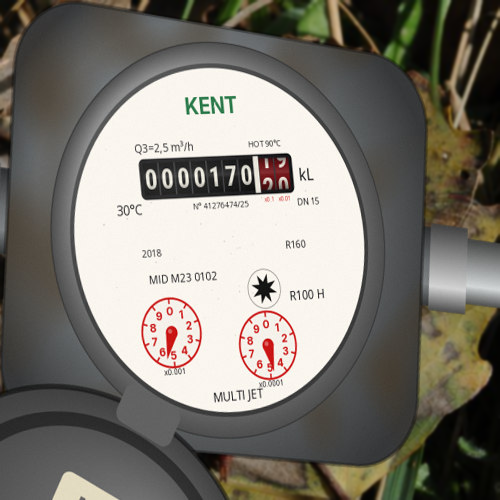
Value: 170.1954 kL
